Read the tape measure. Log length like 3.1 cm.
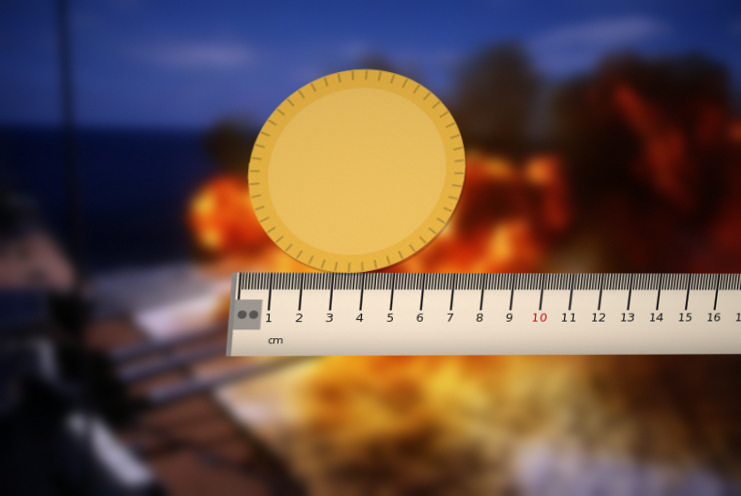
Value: 7 cm
